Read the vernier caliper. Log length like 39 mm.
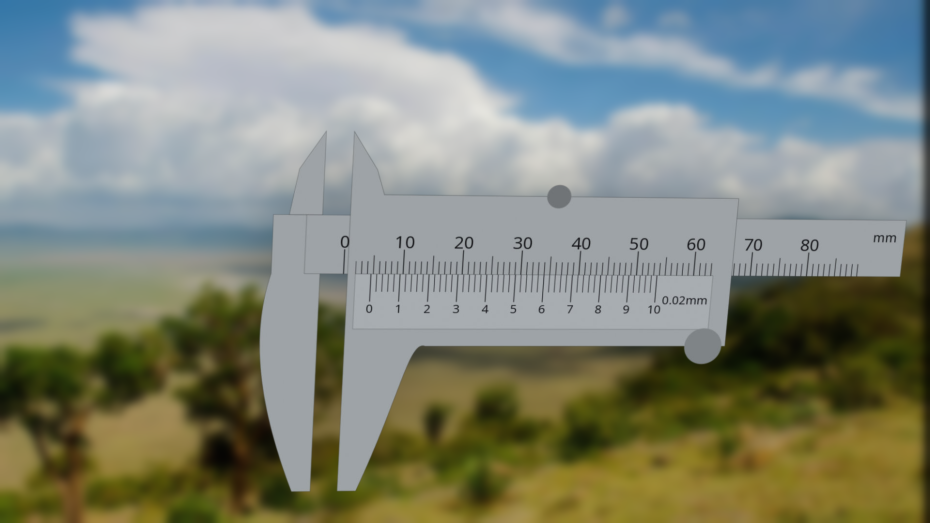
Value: 4.6 mm
